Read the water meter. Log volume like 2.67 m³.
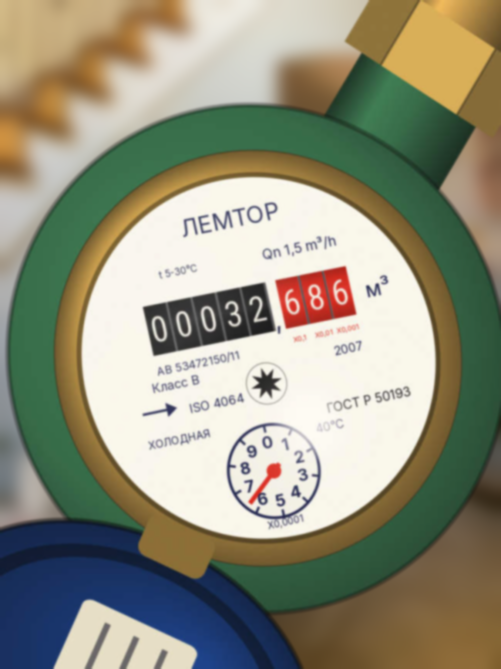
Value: 32.6866 m³
